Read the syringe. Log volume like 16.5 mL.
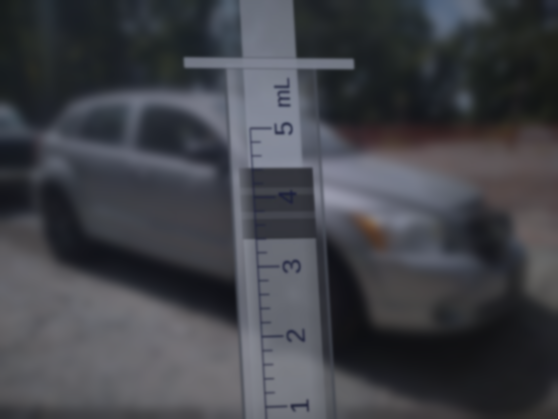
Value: 3.4 mL
